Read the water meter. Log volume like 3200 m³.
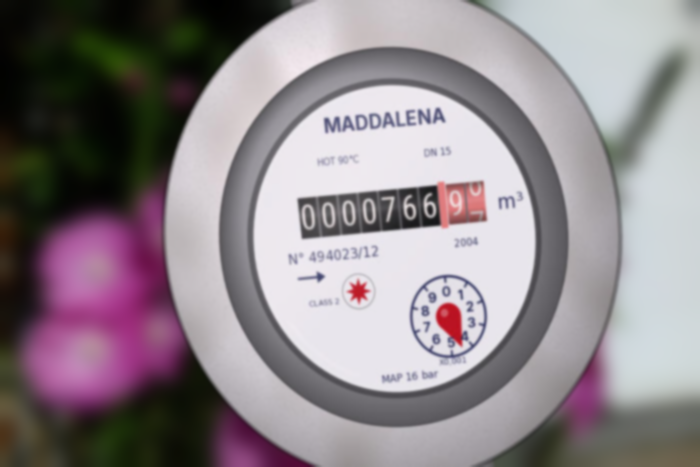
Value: 766.964 m³
